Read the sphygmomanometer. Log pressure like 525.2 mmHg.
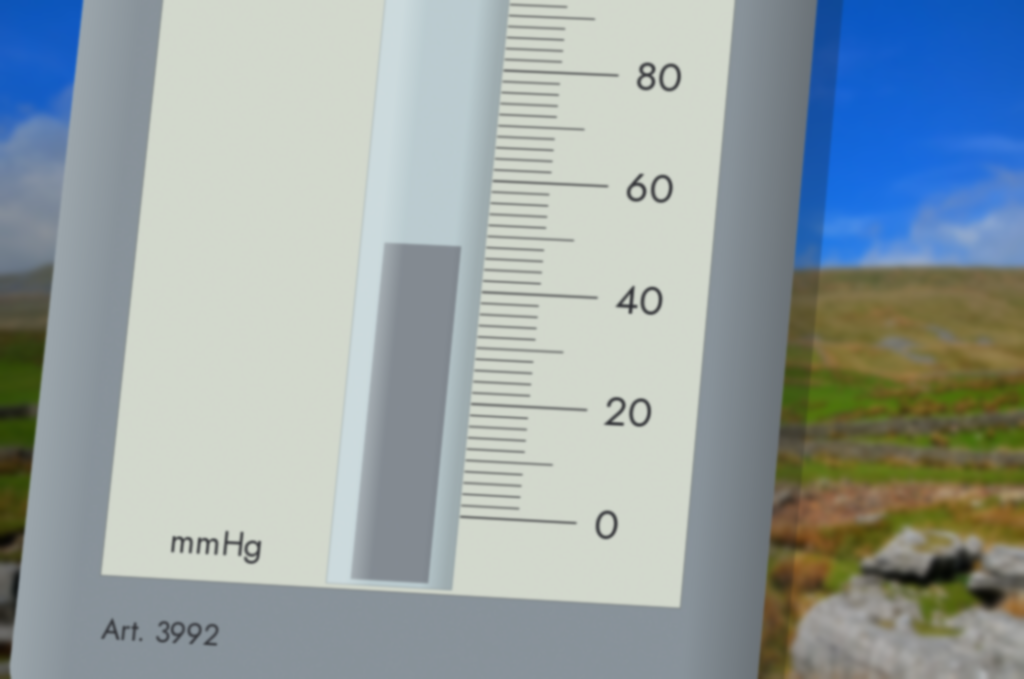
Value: 48 mmHg
